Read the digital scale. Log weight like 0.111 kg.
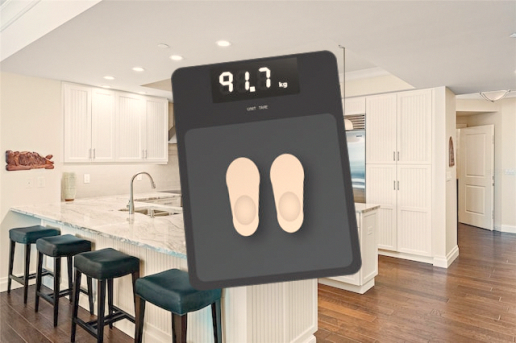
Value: 91.7 kg
